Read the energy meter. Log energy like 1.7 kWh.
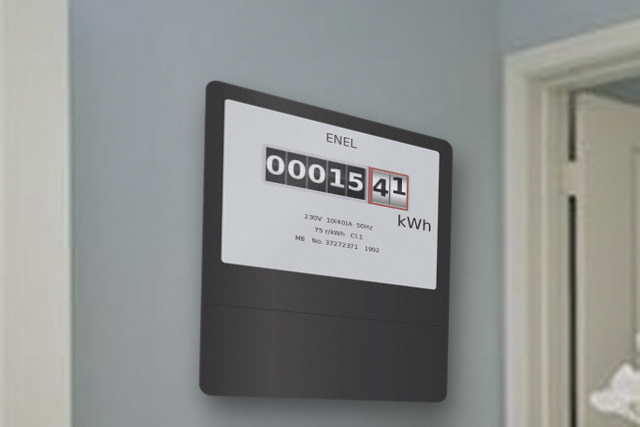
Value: 15.41 kWh
